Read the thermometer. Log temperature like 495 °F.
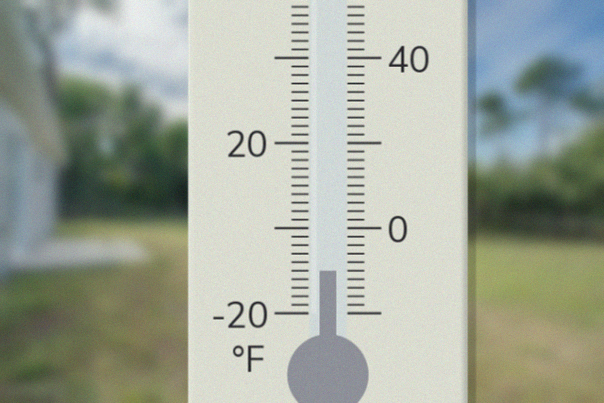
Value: -10 °F
